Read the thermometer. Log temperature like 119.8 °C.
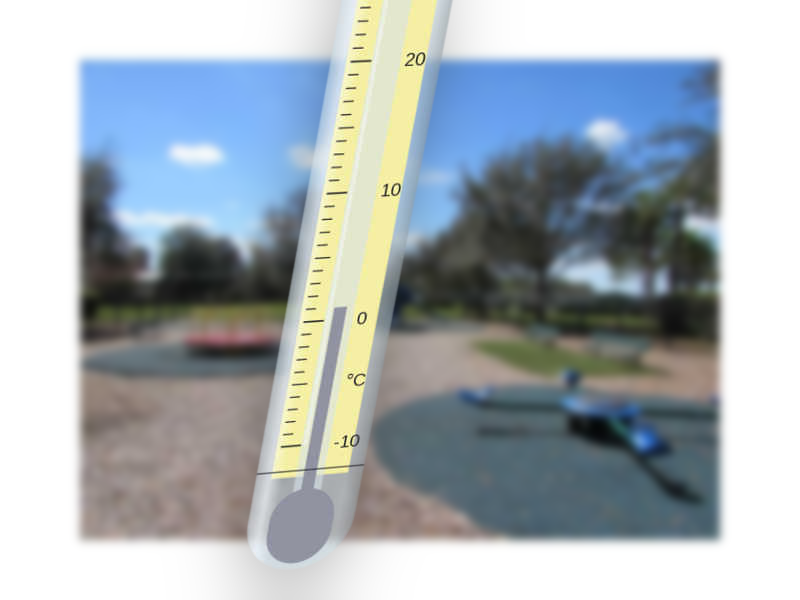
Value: 1 °C
